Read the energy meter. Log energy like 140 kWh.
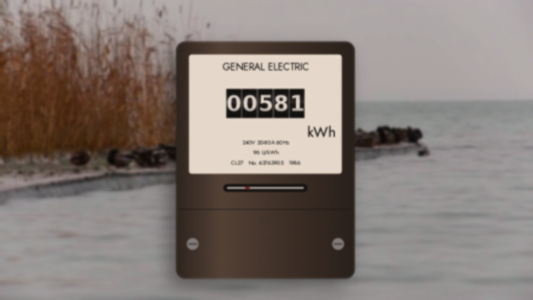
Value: 581 kWh
